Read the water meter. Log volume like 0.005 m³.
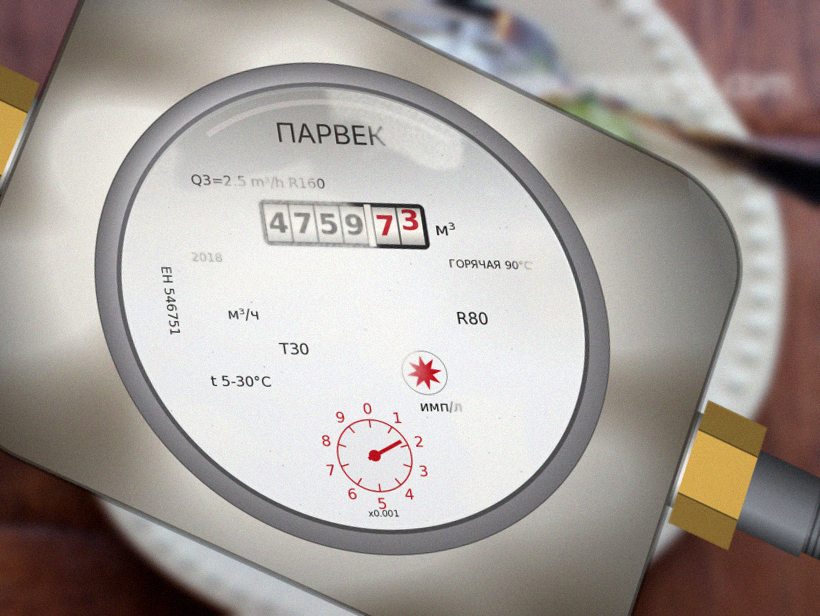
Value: 4759.731 m³
